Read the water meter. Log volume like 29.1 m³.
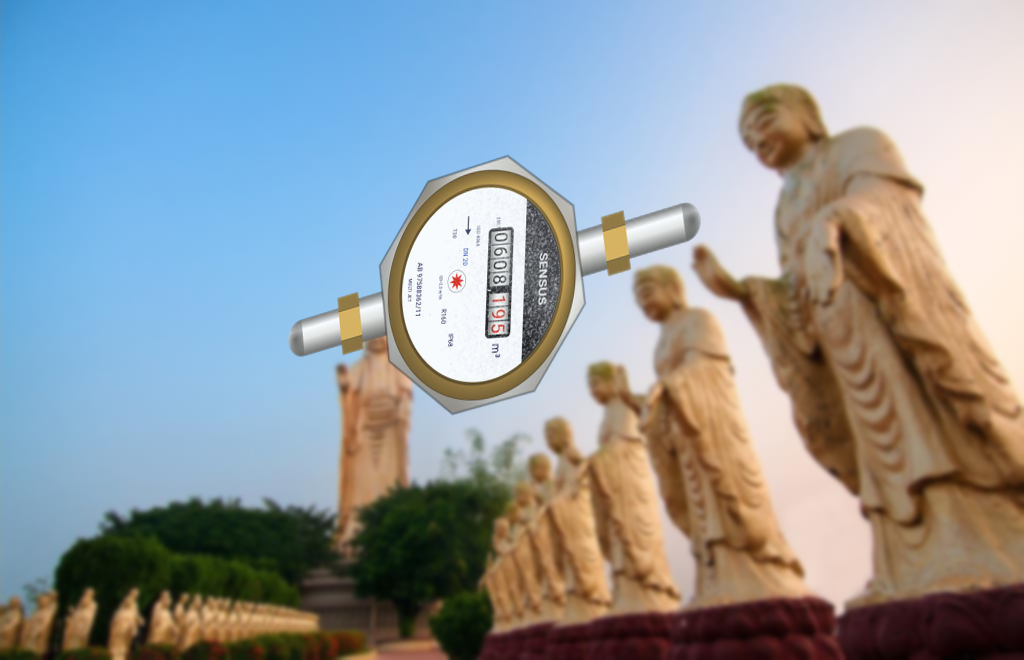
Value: 608.195 m³
